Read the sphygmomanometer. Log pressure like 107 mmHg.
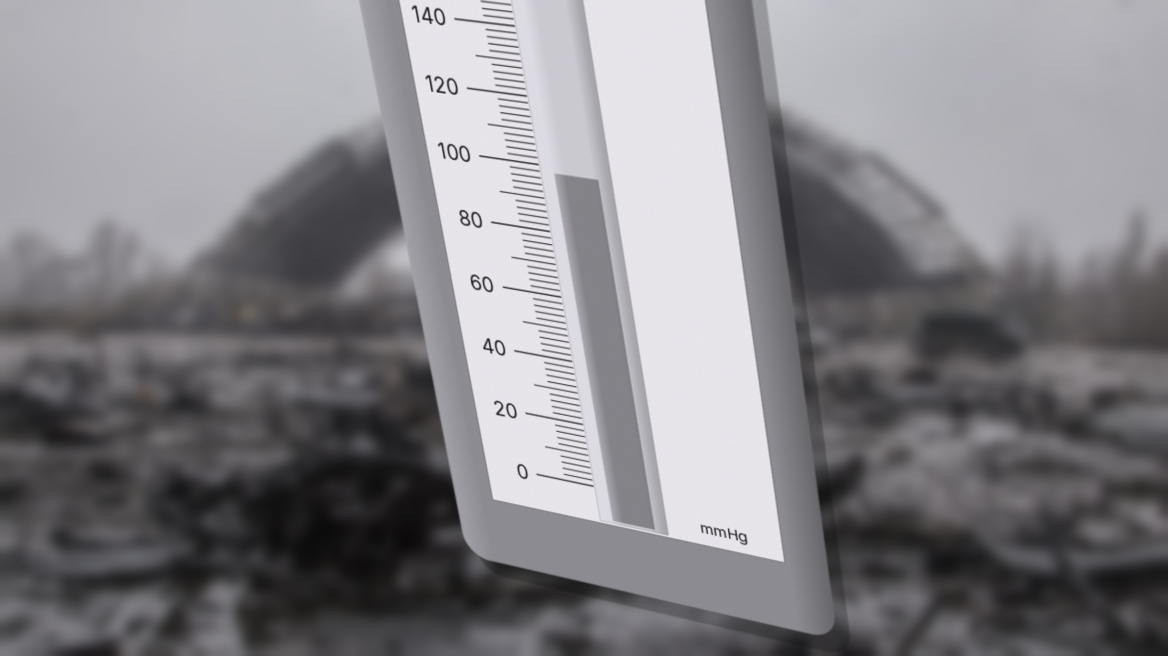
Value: 98 mmHg
